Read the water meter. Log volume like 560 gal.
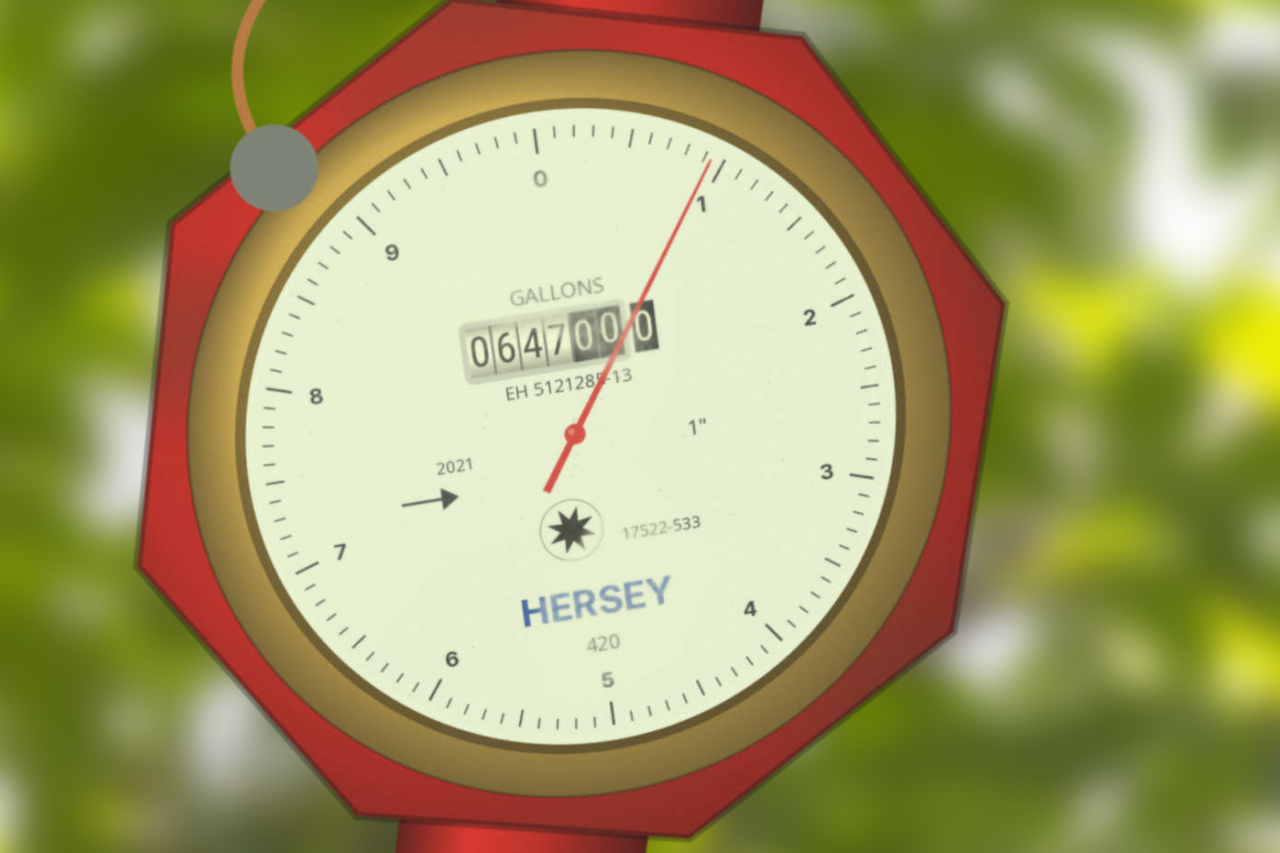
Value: 647000.9 gal
